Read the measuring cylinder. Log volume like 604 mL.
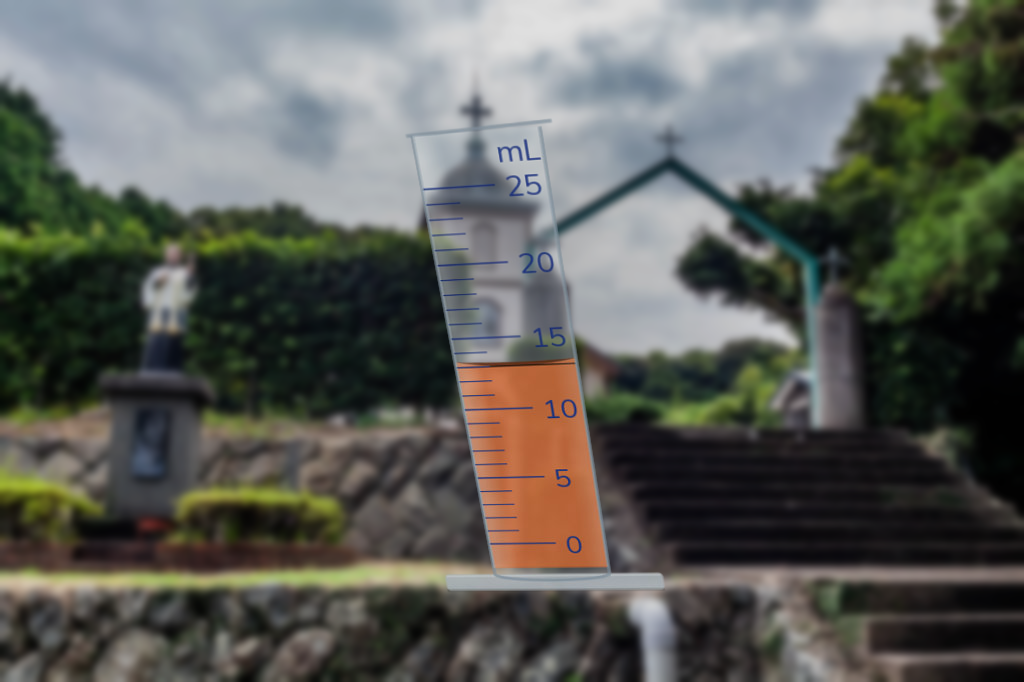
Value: 13 mL
